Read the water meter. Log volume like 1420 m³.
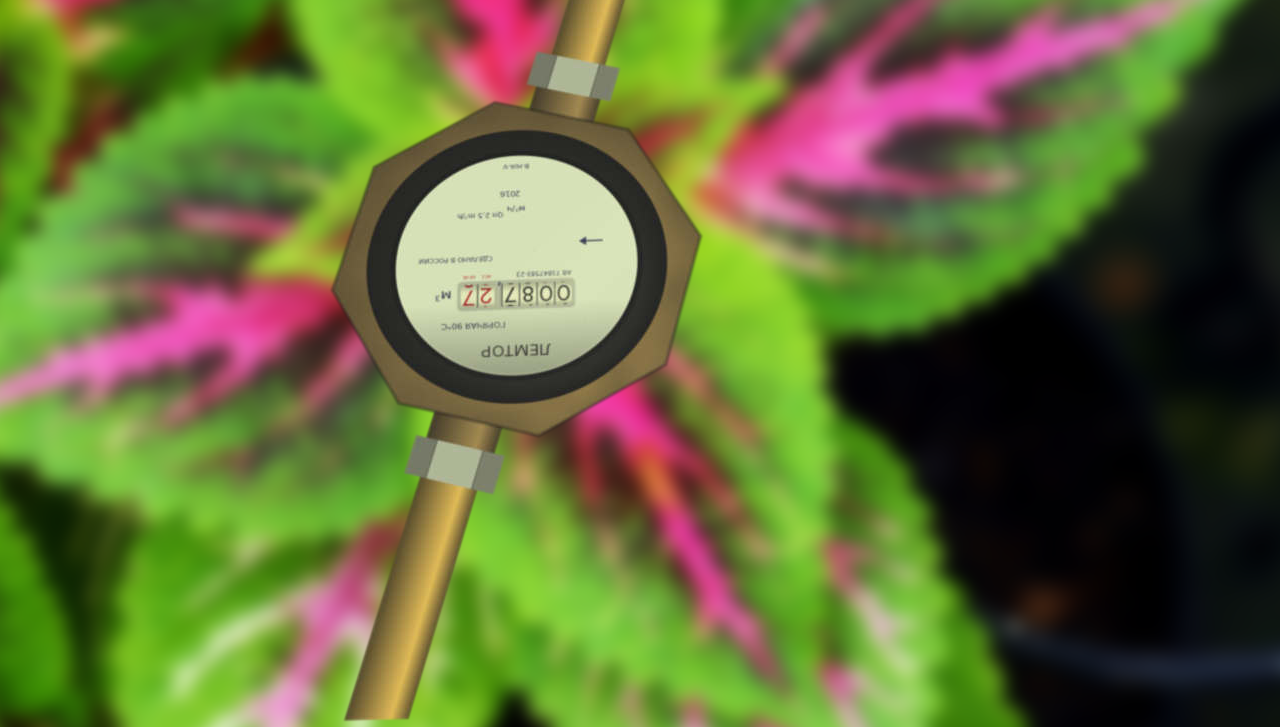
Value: 87.27 m³
